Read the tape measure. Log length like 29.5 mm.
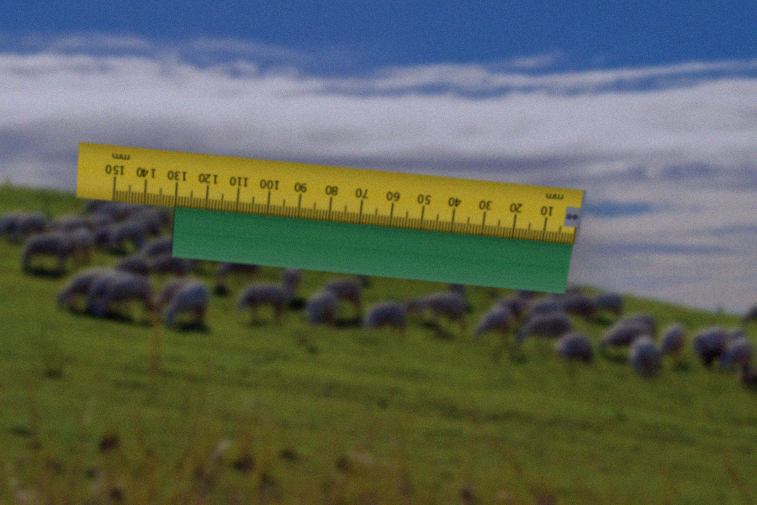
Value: 130 mm
